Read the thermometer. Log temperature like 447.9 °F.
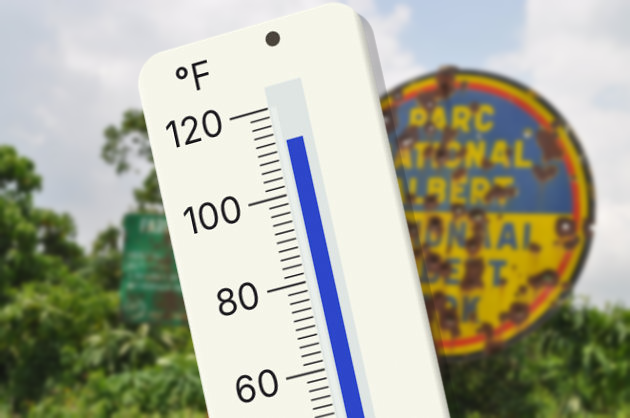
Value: 112 °F
